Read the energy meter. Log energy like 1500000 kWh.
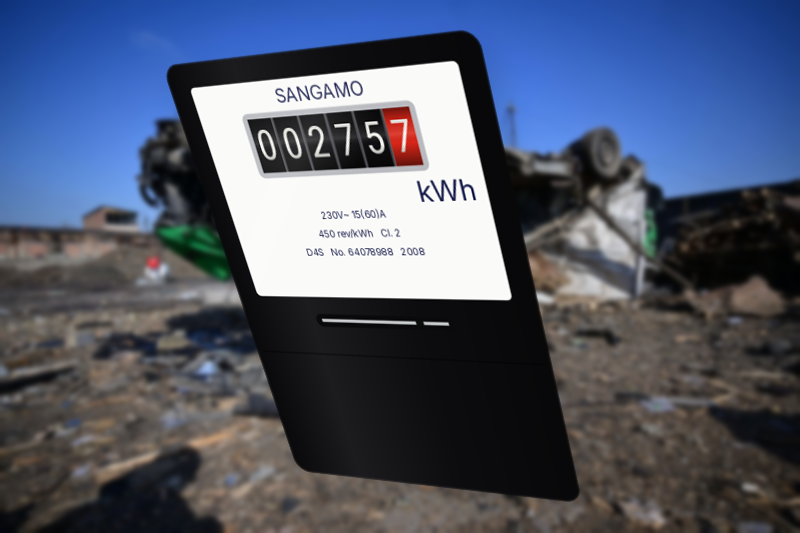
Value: 275.7 kWh
